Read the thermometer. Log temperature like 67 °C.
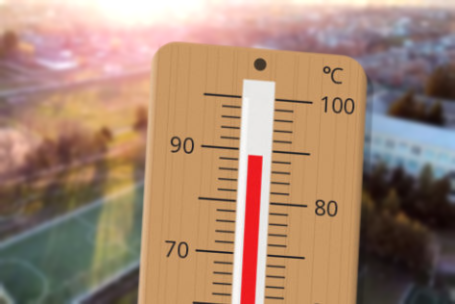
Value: 89 °C
